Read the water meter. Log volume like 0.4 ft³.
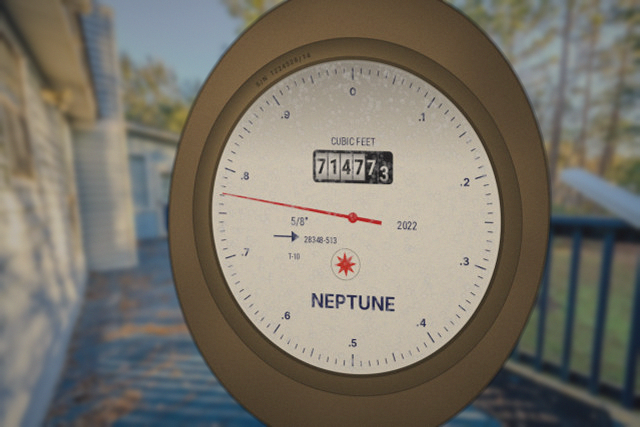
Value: 714772.77 ft³
